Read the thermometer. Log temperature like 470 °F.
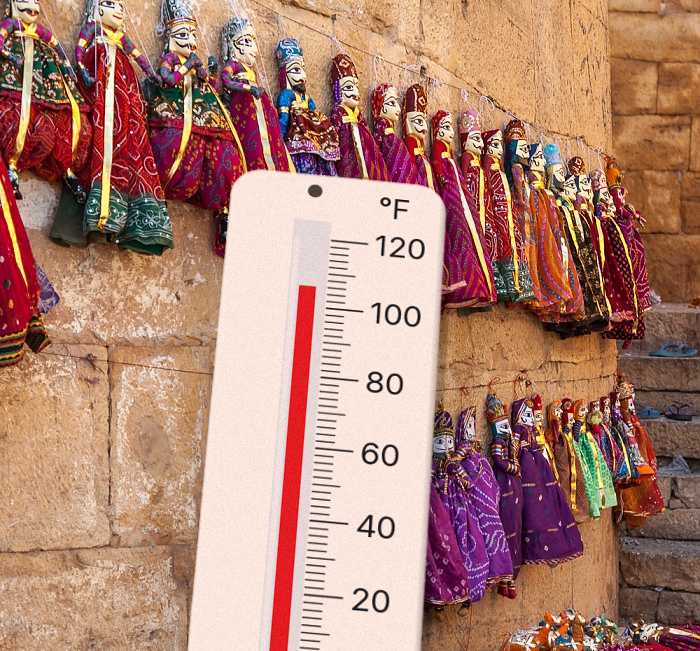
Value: 106 °F
